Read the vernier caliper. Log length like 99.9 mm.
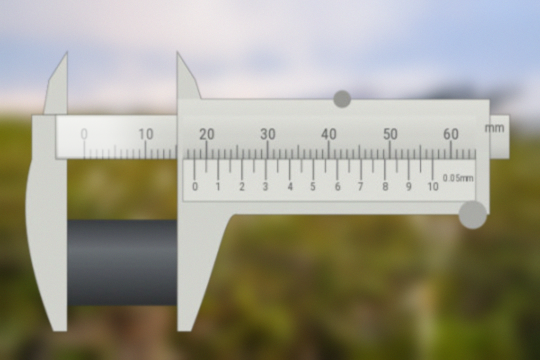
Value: 18.0 mm
